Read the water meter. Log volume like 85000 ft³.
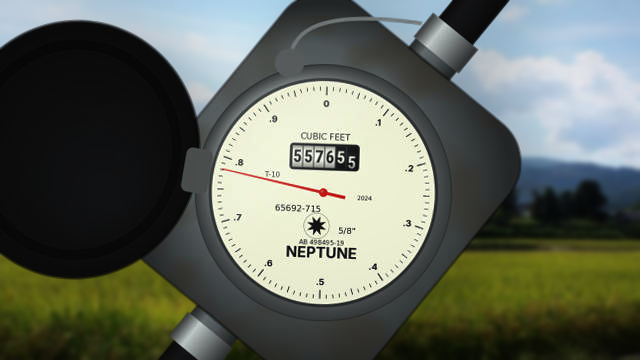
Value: 557654.78 ft³
